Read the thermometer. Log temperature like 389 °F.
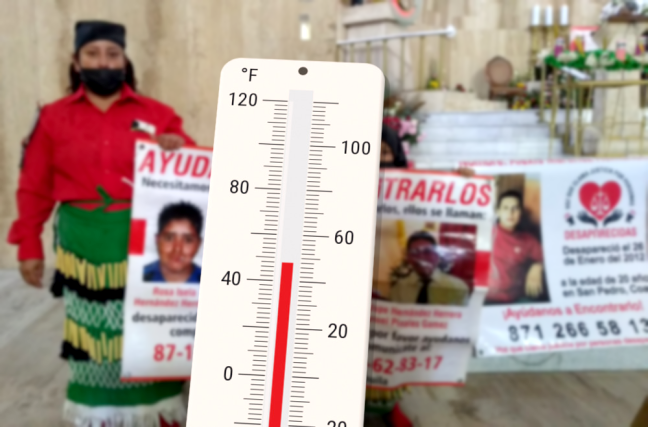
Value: 48 °F
